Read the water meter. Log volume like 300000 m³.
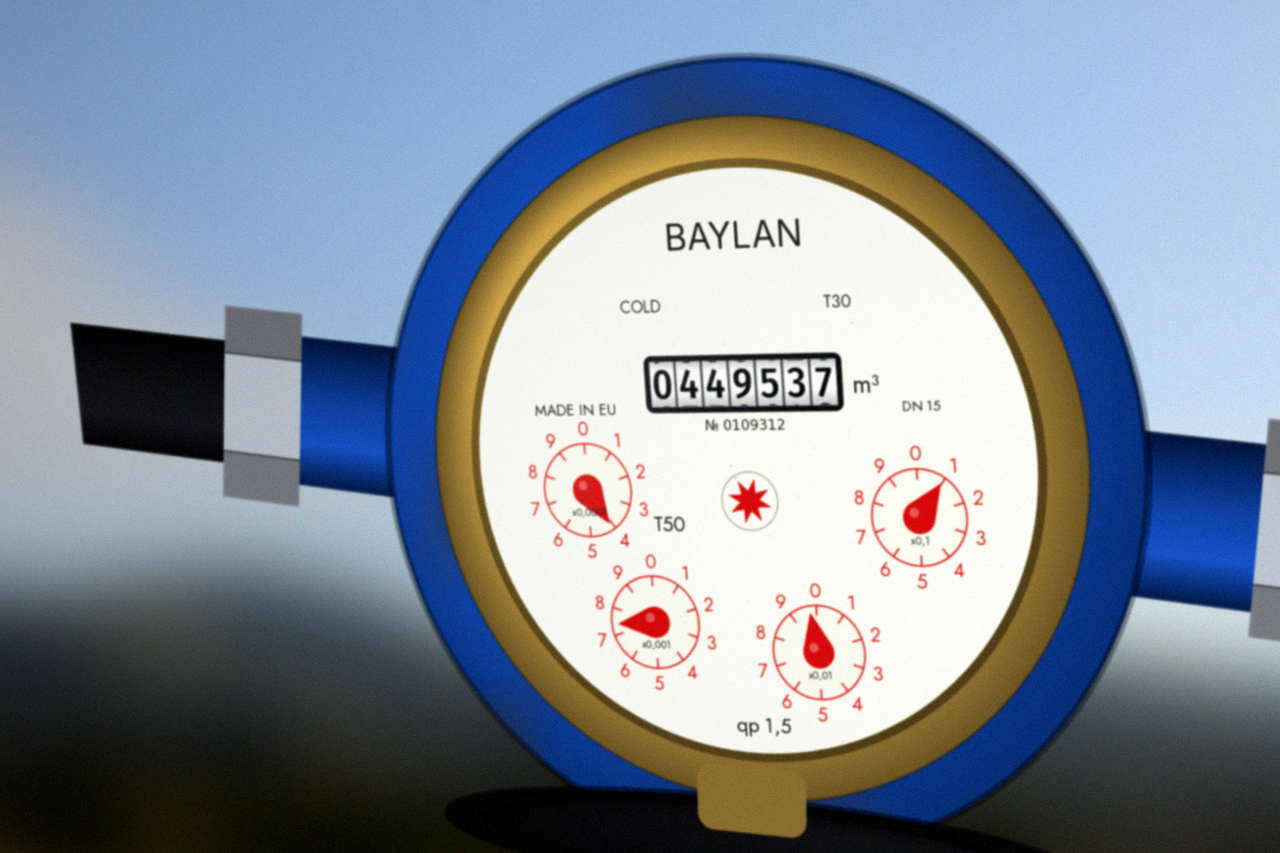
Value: 449537.0974 m³
